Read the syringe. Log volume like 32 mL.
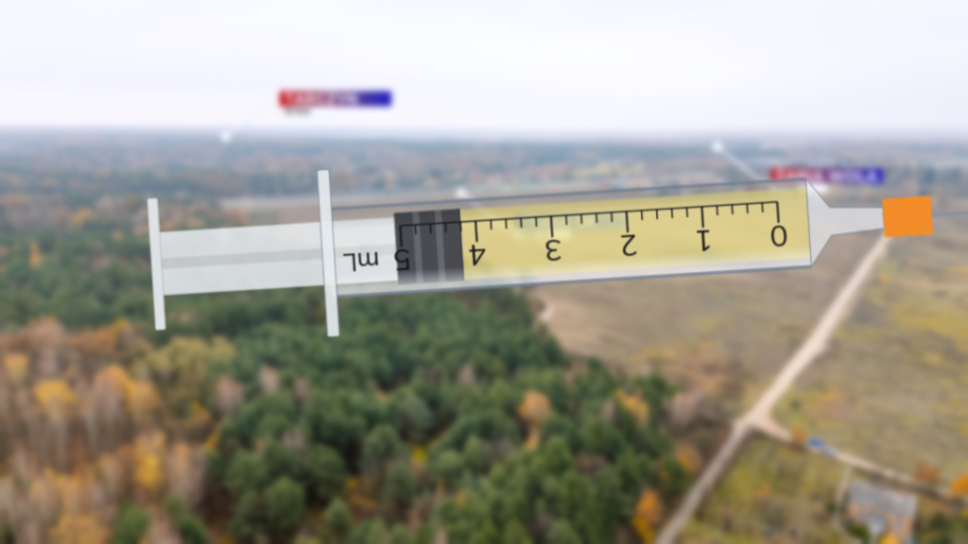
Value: 4.2 mL
